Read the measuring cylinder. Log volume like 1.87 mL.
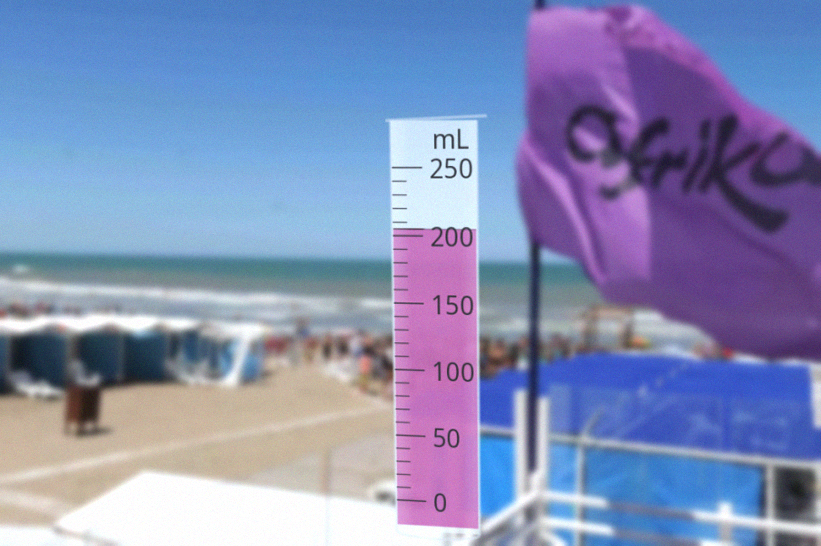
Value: 205 mL
